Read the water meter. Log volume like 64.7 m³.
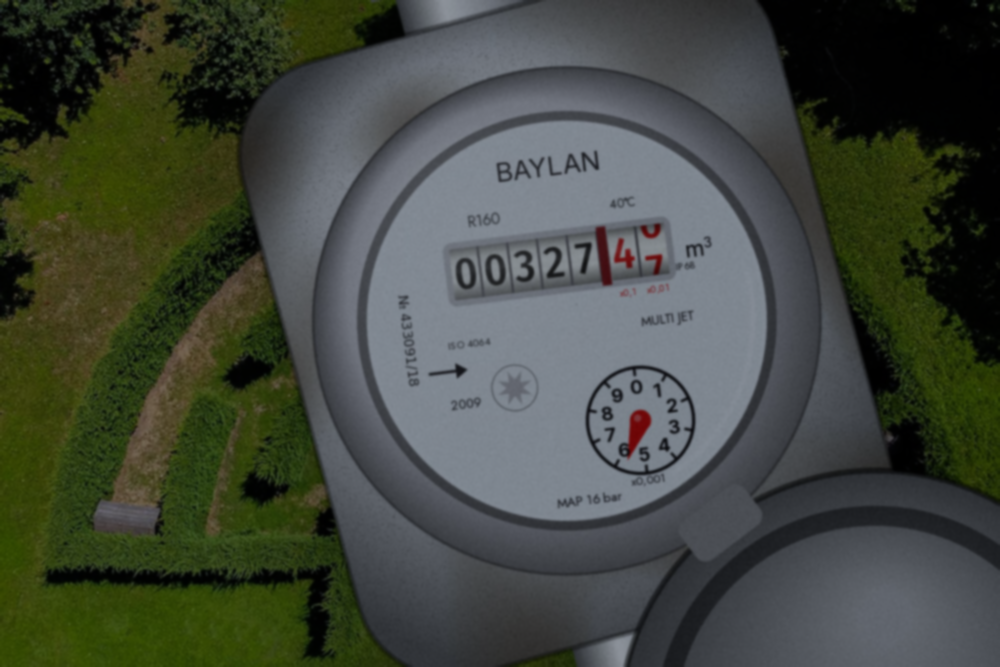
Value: 327.465 m³
